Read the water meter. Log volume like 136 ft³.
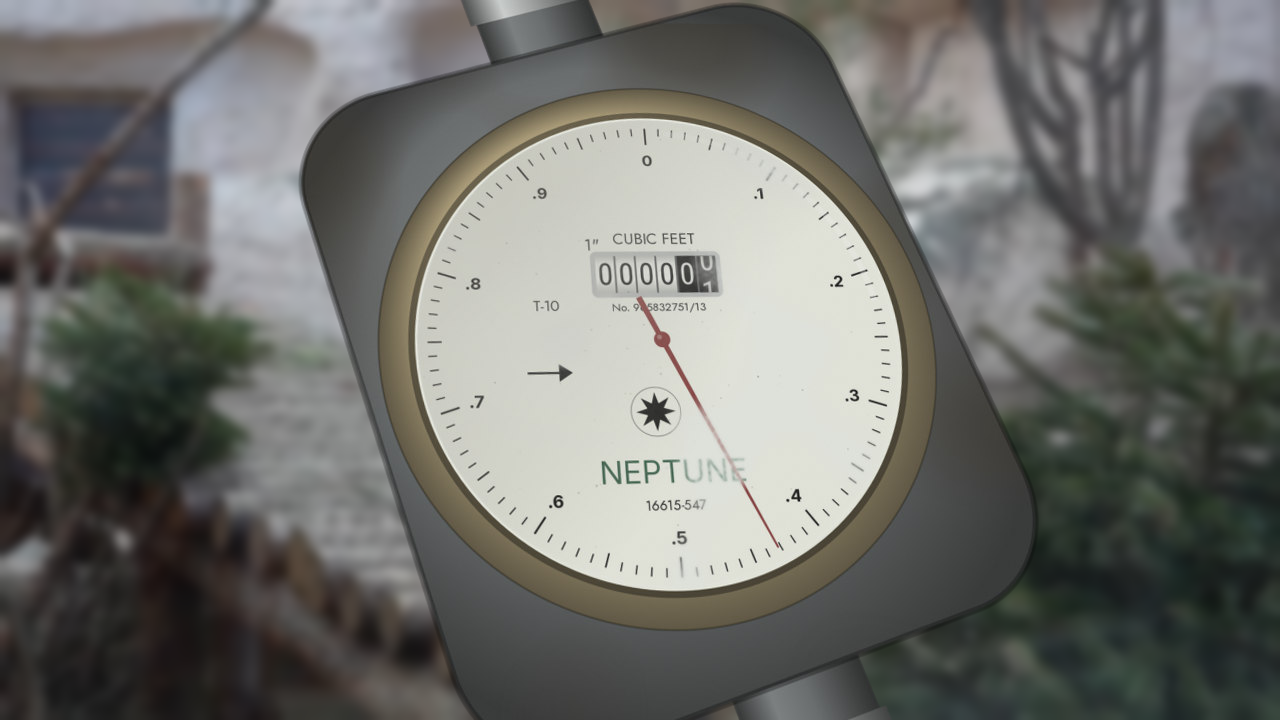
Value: 0.43 ft³
